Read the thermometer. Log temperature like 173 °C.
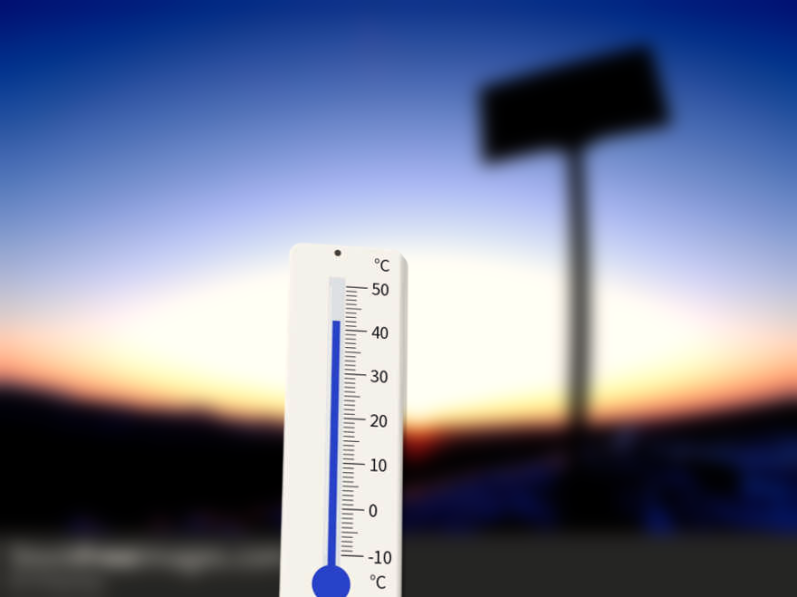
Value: 42 °C
